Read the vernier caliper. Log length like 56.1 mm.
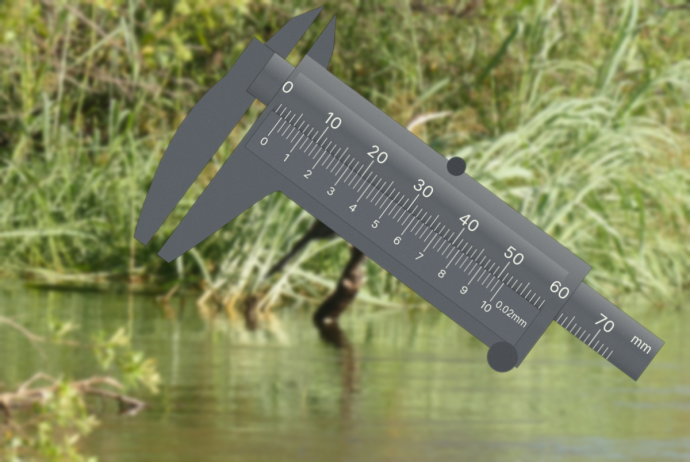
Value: 2.4 mm
